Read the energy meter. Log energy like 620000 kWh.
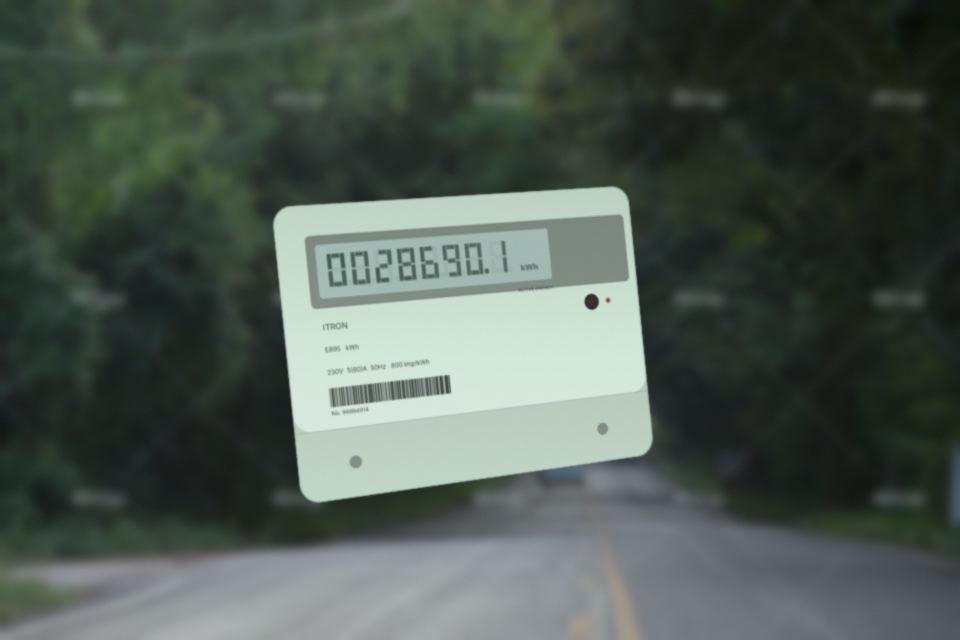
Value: 28690.1 kWh
